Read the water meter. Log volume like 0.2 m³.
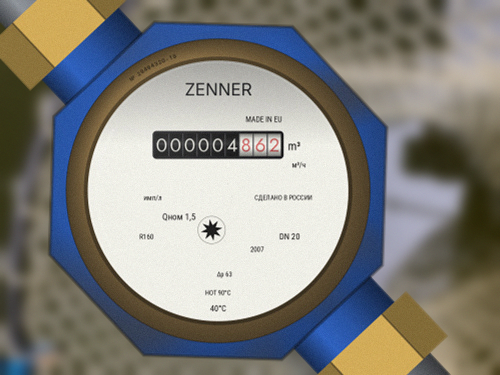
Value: 4.862 m³
